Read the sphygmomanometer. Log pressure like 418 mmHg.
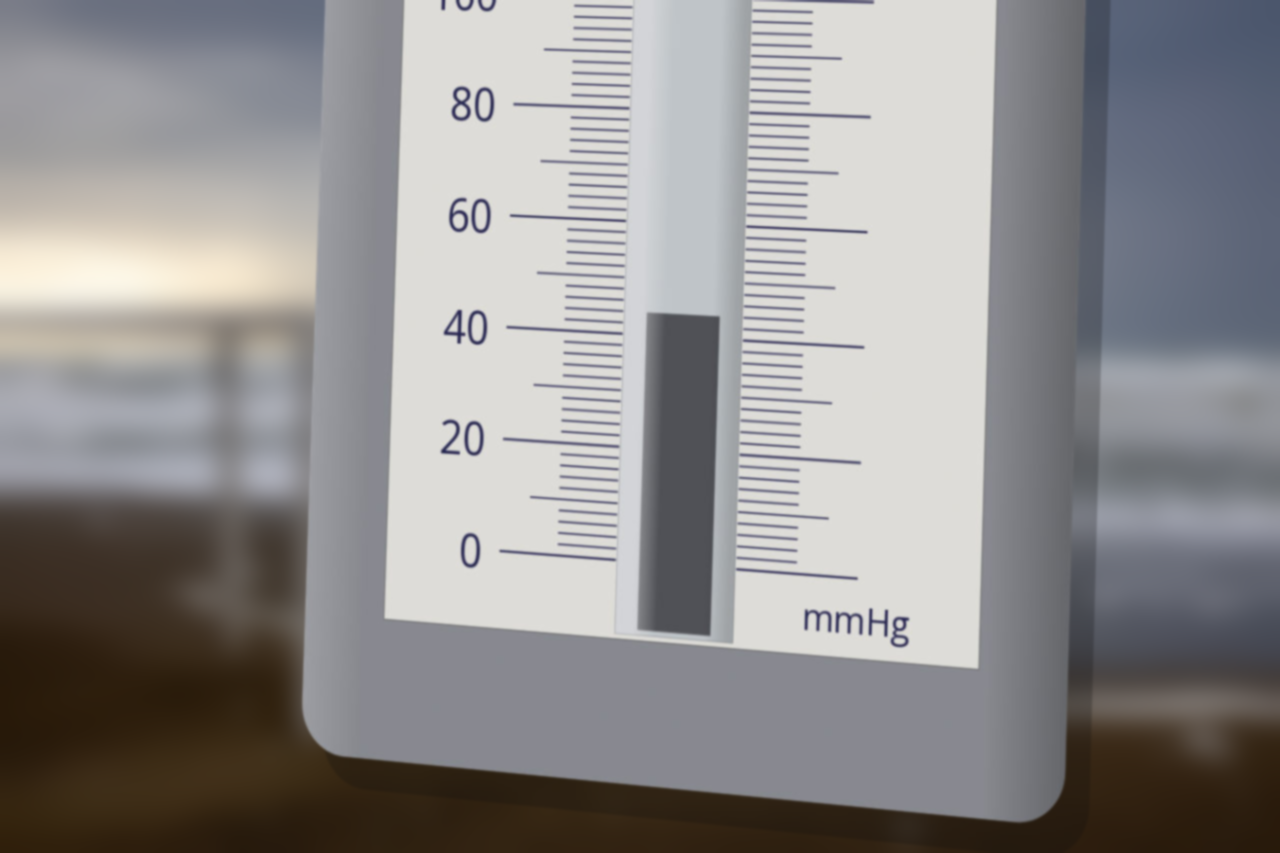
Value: 44 mmHg
